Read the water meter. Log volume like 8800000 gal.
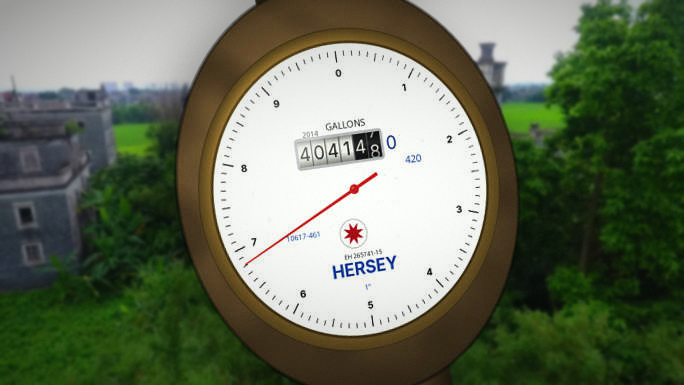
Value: 4041476.8 gal
